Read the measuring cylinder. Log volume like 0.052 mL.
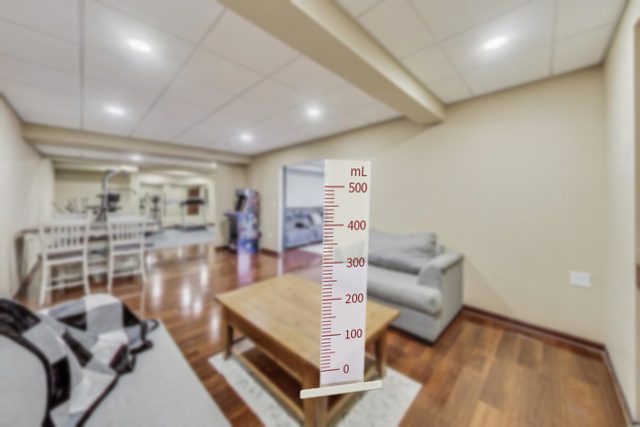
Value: 300 mL
